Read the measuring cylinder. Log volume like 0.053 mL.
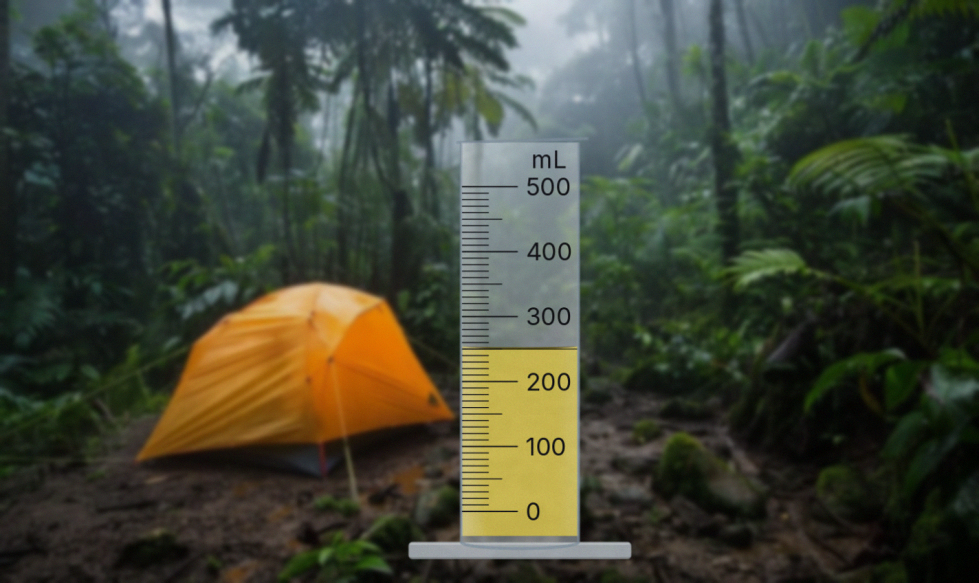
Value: 250 mL
